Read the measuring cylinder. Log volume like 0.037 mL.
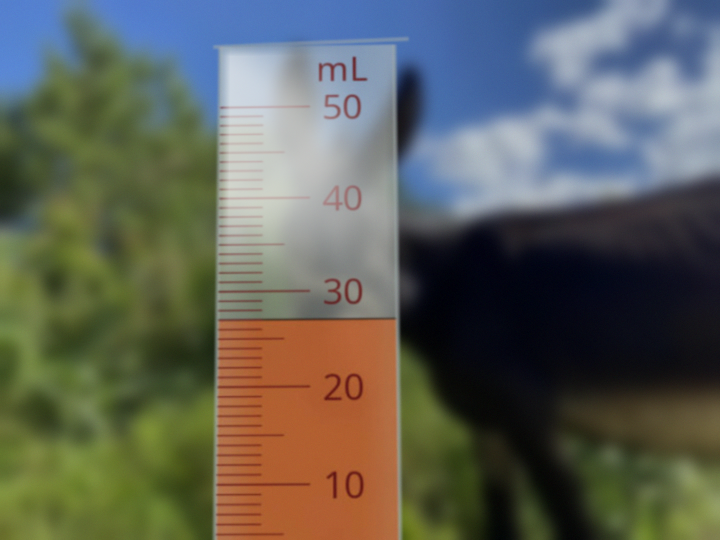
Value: 27 mL
